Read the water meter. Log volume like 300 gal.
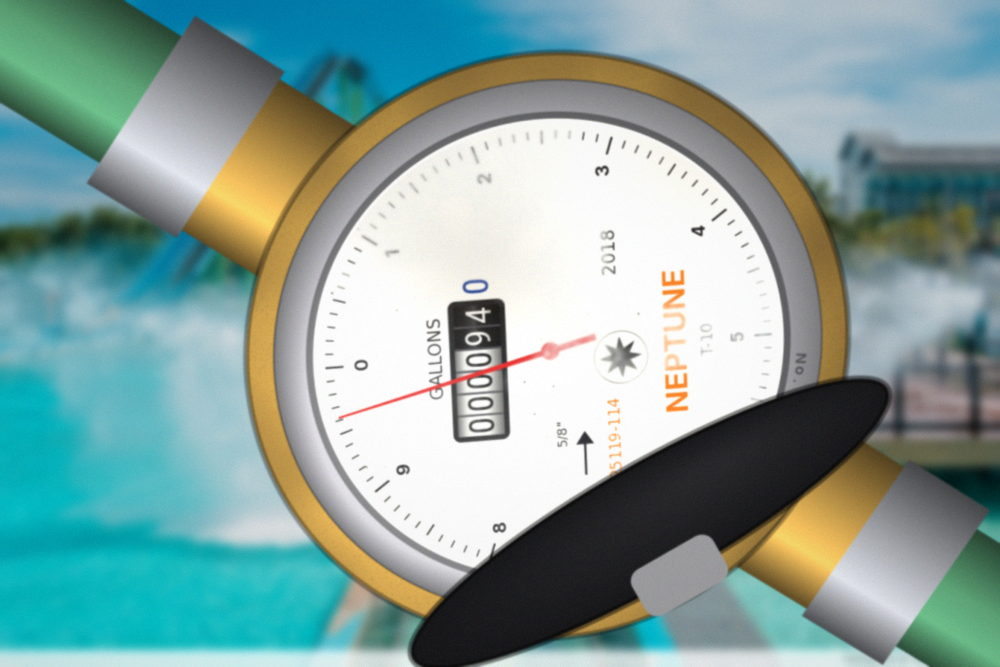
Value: 939.6 gal
